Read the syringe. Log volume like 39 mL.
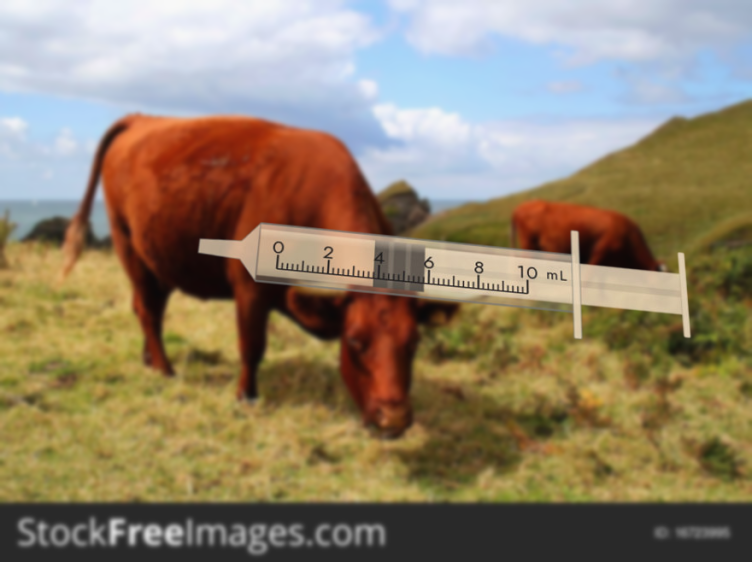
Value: 3.8 mL
